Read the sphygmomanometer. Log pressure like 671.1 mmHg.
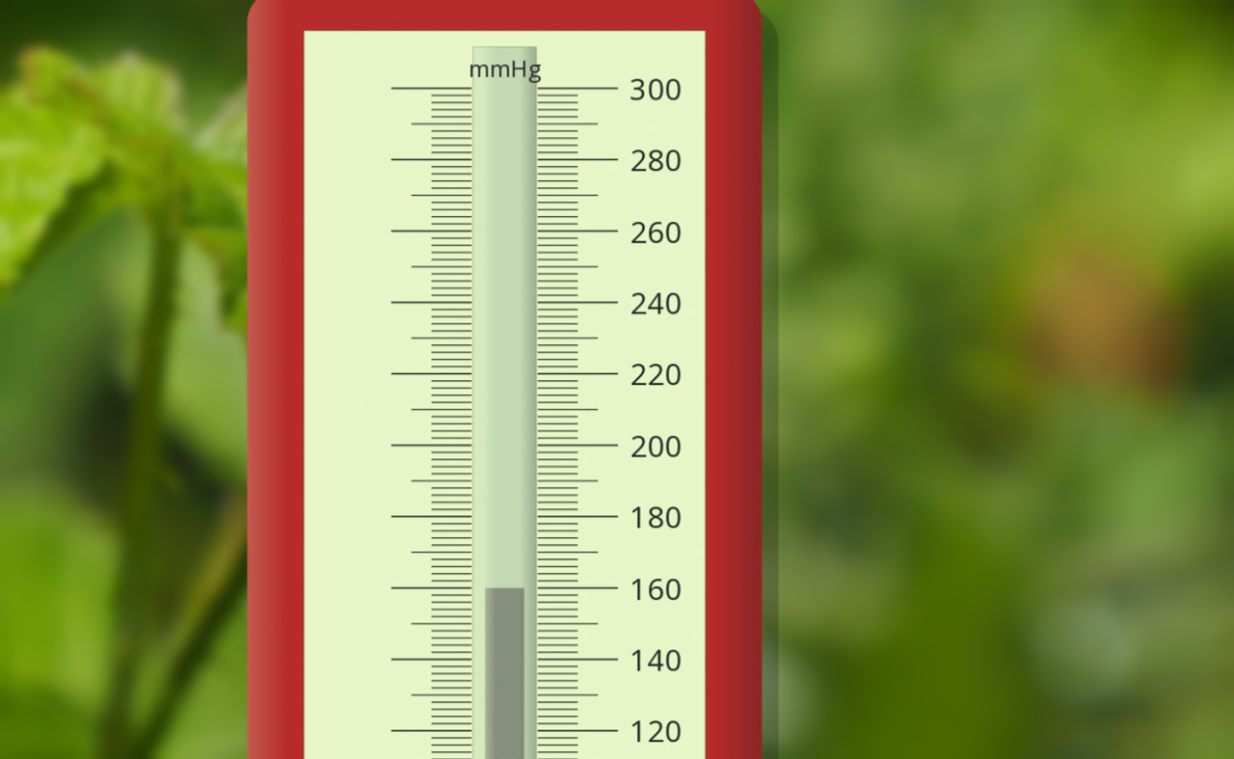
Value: 160 mmHg
